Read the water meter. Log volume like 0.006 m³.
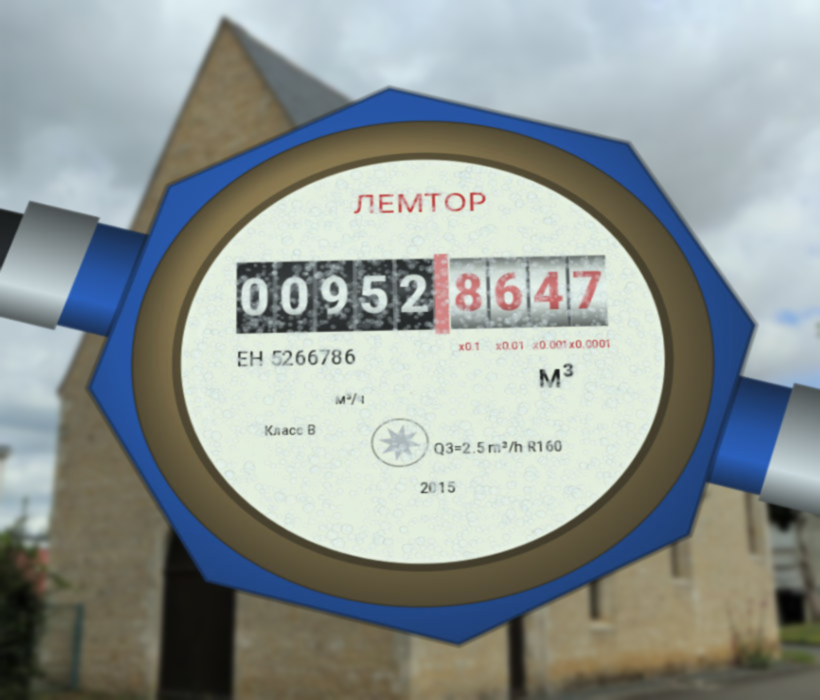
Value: 952.8647 m³
